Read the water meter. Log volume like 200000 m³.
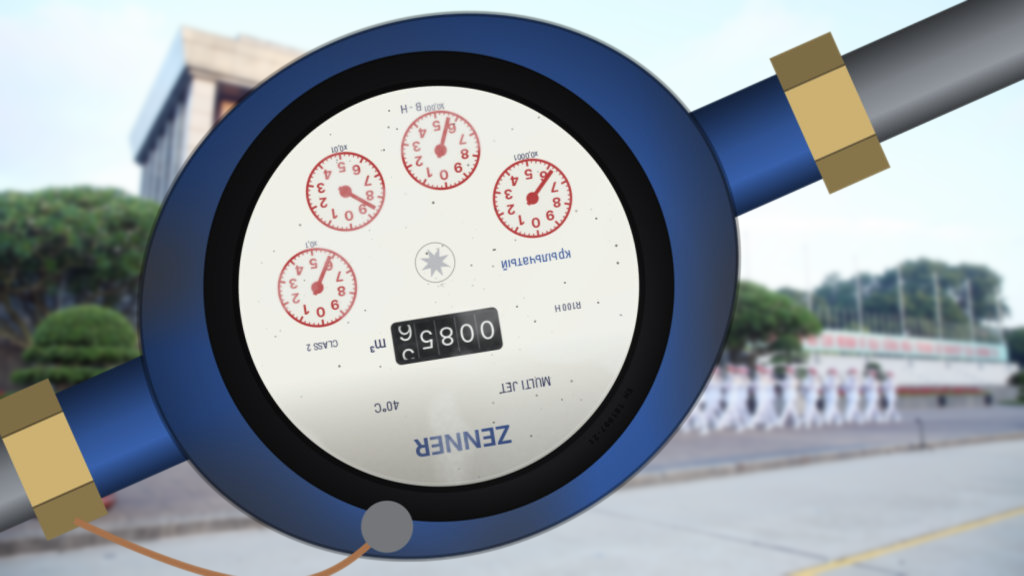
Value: 855.5856 m³
